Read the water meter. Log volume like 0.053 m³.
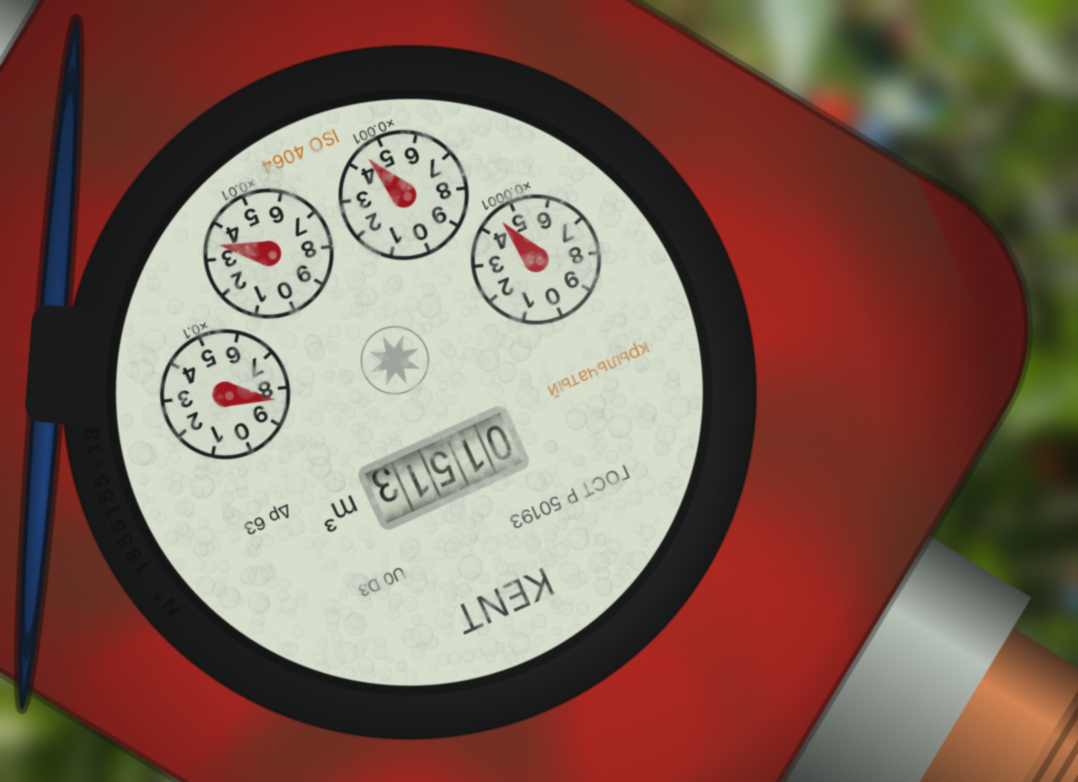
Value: 1512.8344 m³
